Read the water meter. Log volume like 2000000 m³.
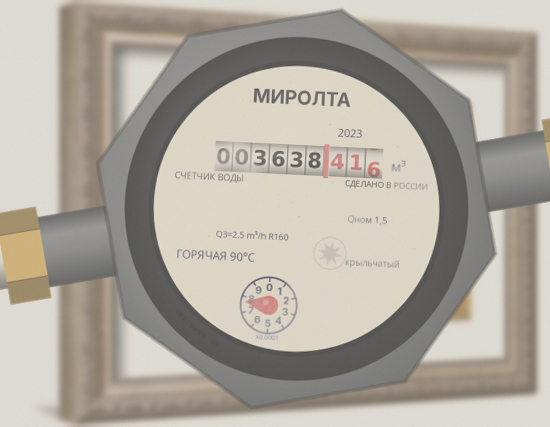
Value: 3638.4157 m³
